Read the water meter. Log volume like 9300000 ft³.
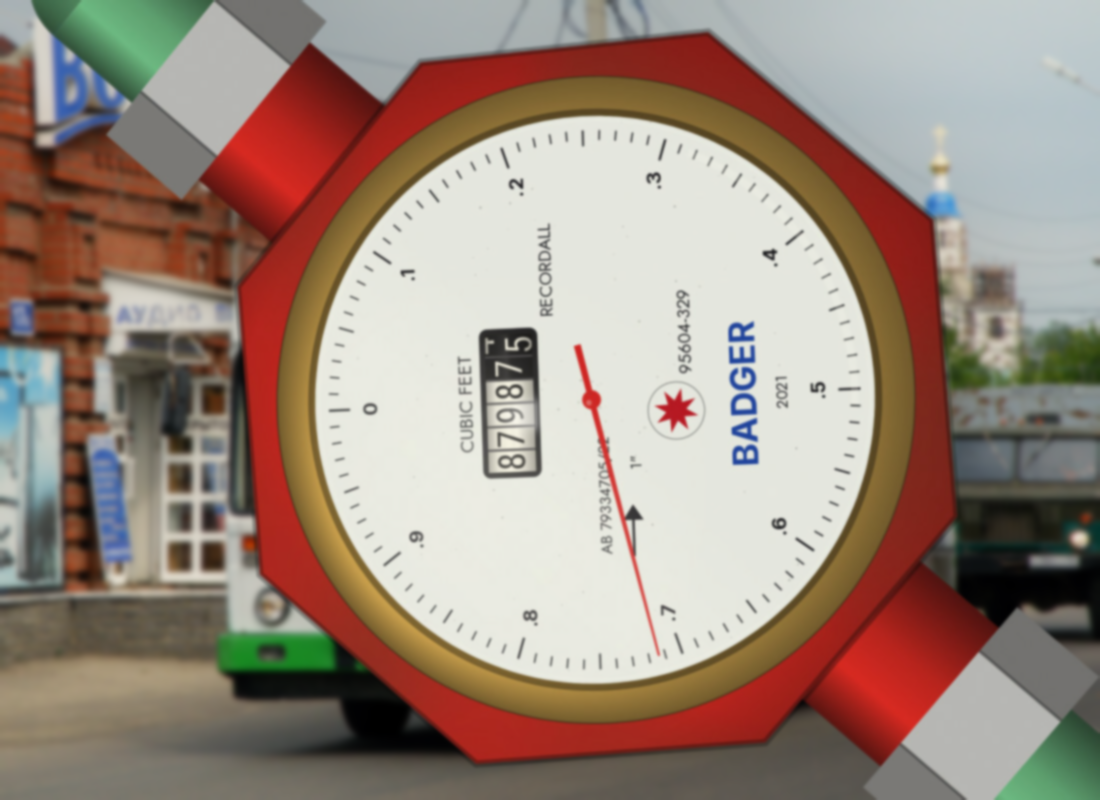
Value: 879874.71 ft³
